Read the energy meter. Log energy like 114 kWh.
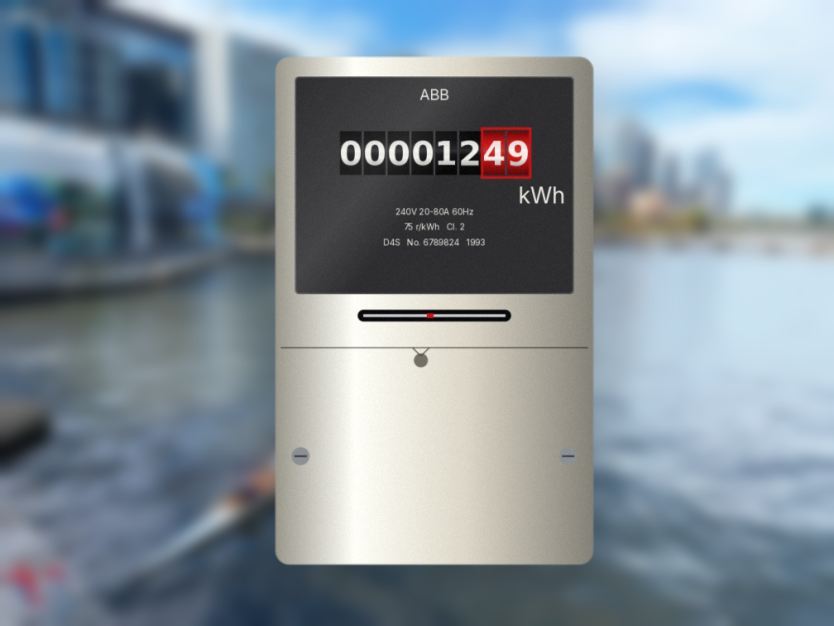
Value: 12.49 kWh
